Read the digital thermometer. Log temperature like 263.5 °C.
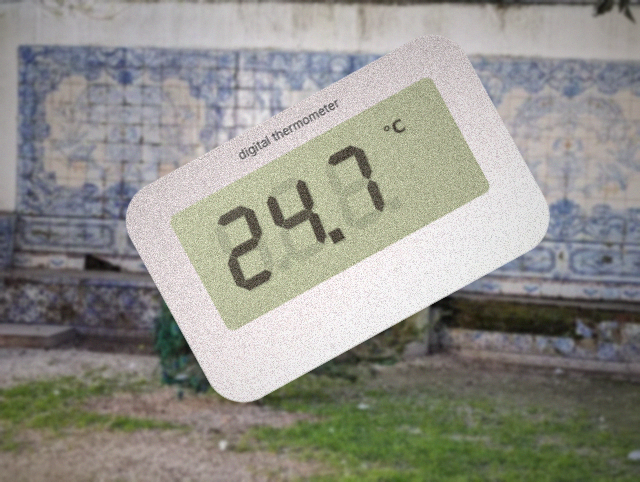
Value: 24.7 °C
